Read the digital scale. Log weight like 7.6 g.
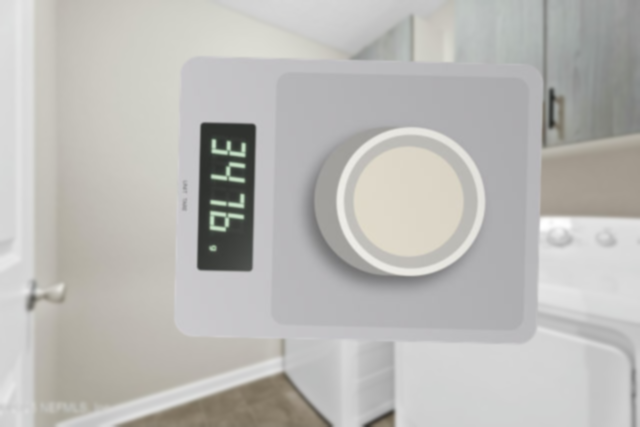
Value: 3476 g
